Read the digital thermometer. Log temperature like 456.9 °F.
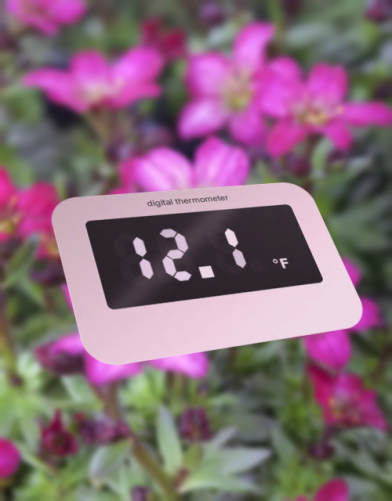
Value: 12.1 °F
